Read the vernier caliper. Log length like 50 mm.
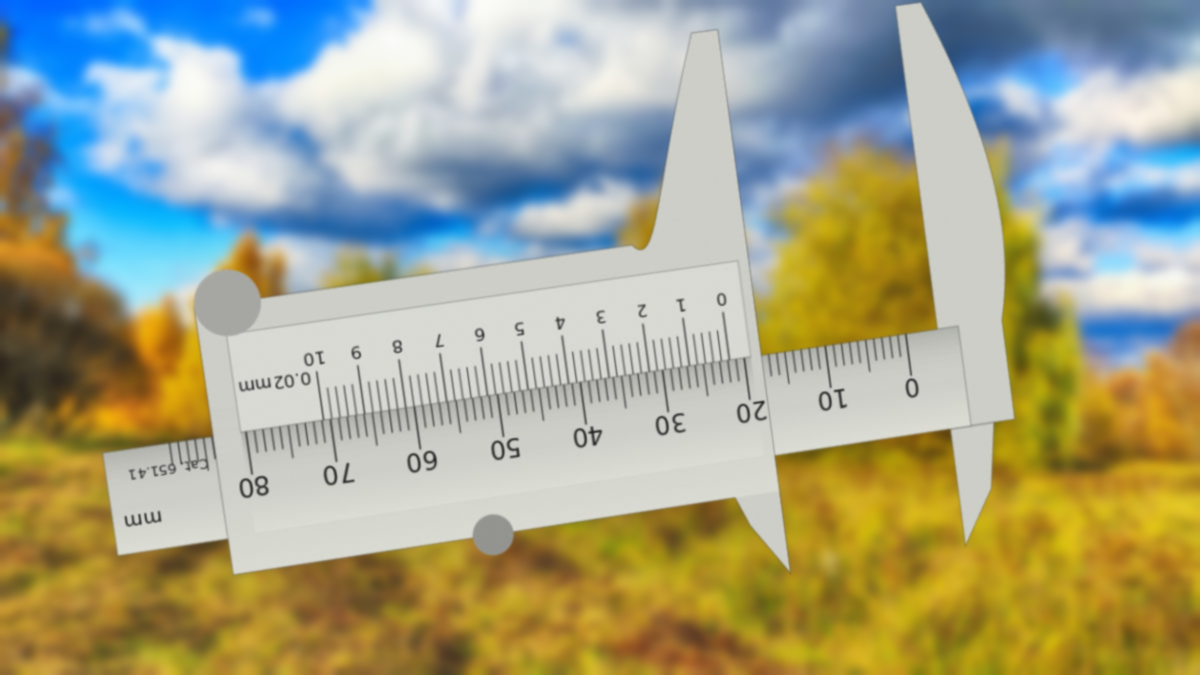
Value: 21.8 mm
